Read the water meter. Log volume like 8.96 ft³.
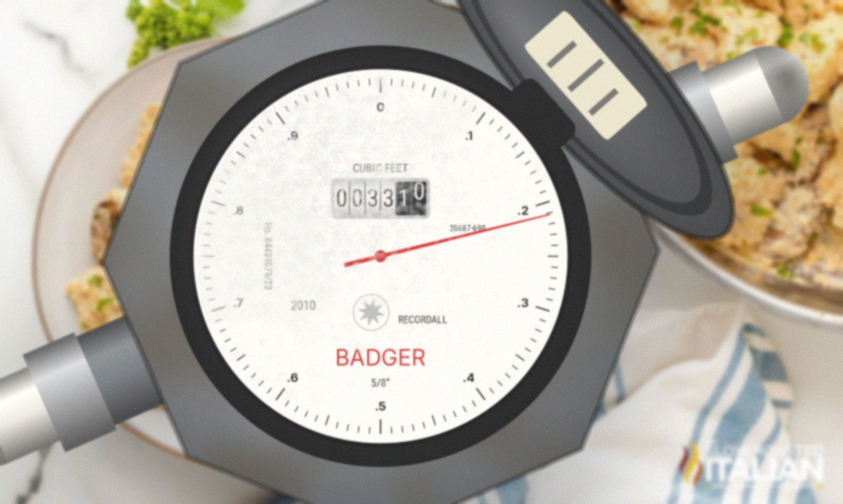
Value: 3310.21 ft³
